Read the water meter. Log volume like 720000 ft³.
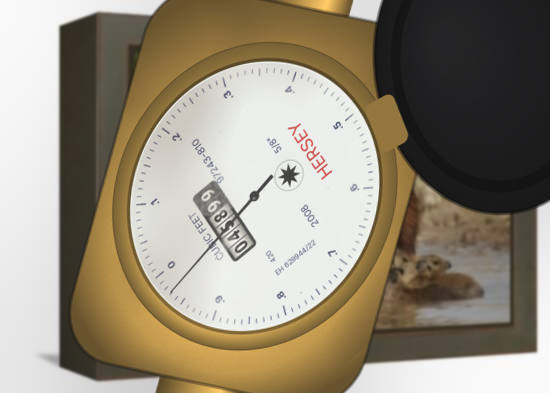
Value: 45898.97 ft³
